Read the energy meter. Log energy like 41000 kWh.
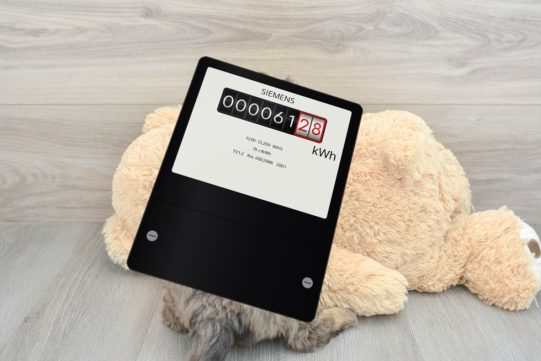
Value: 61.28 kWh
